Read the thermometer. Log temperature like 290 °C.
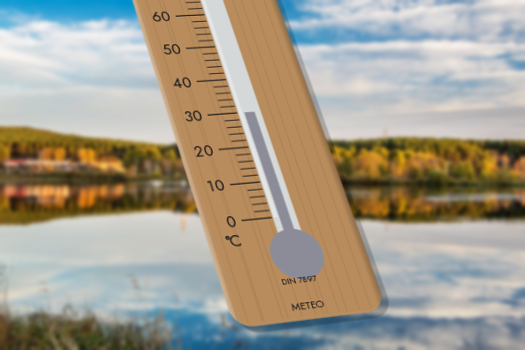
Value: 30 °C
